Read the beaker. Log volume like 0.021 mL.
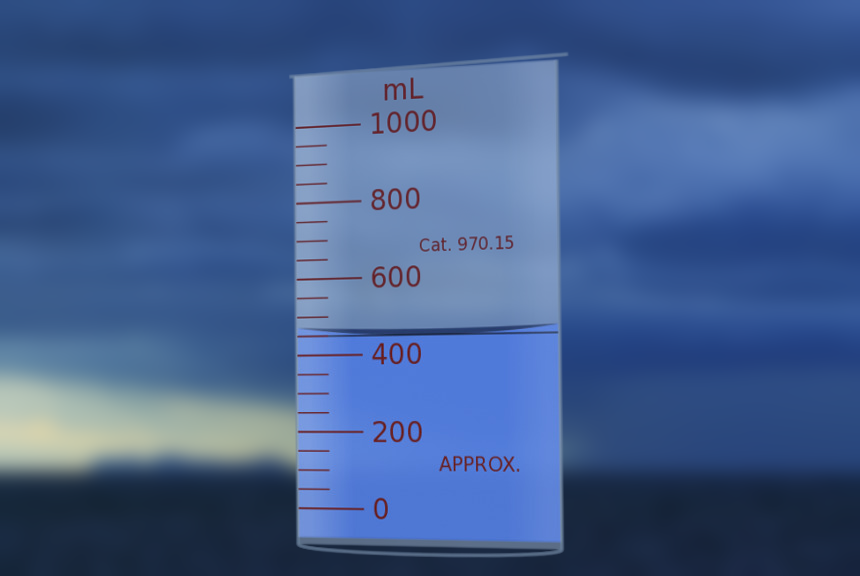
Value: 450 mL
